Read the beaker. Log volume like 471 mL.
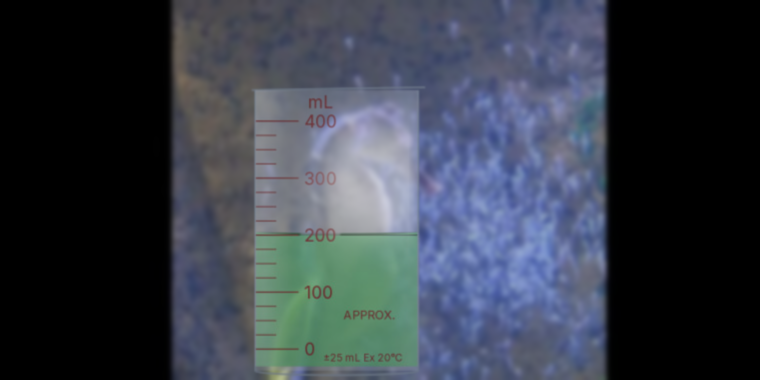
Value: 200 mL
